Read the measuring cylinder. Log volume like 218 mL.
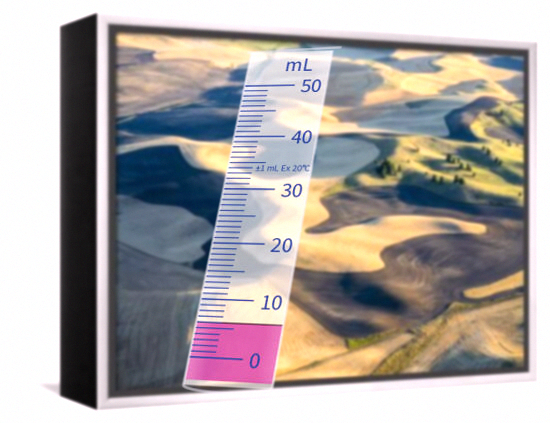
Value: 6 mL
